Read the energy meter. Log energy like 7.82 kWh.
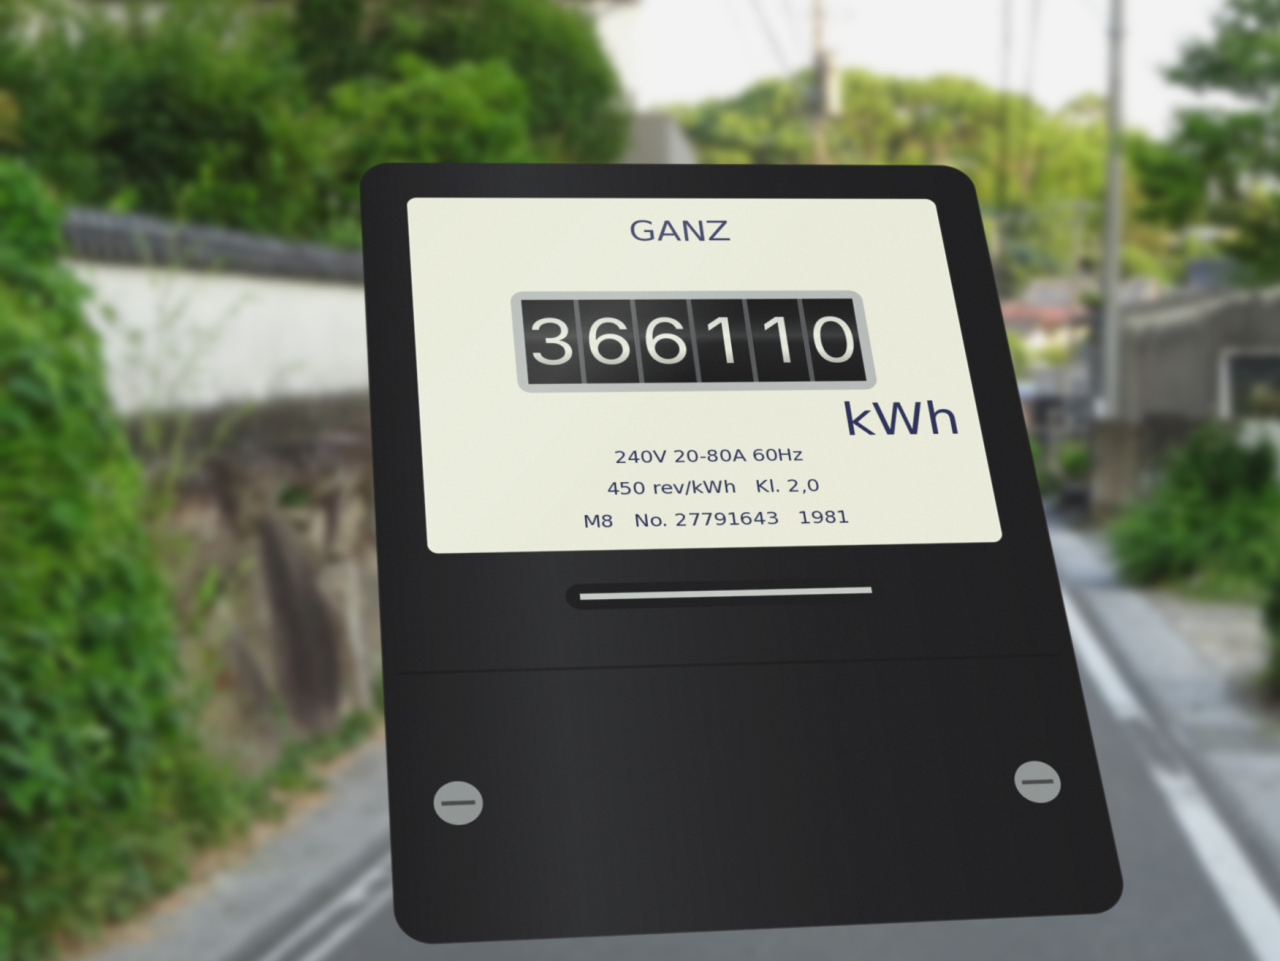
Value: 366110 kWh
